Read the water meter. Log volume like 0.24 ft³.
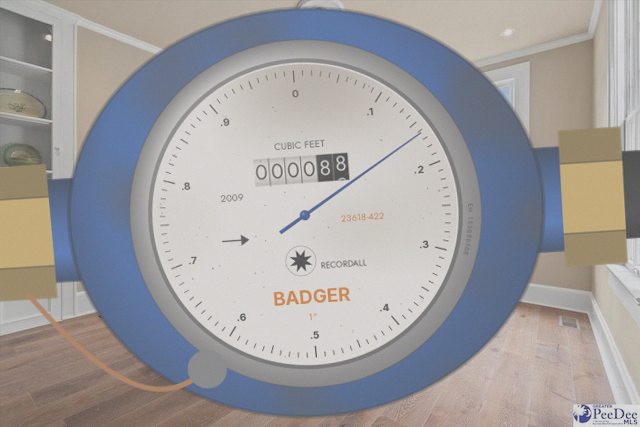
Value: 88.16 ft³
